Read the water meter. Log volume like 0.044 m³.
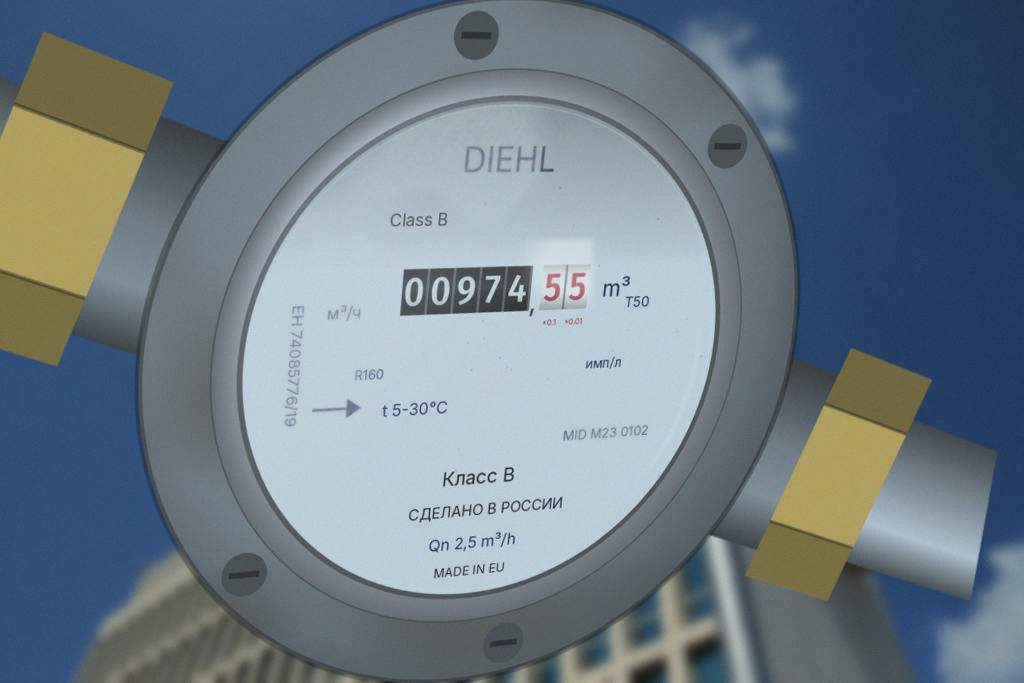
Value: 974.55 m³
